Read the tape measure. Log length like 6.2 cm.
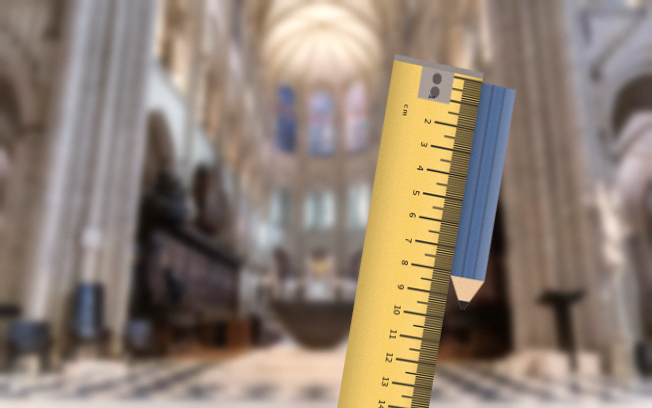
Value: 9.5 cm
